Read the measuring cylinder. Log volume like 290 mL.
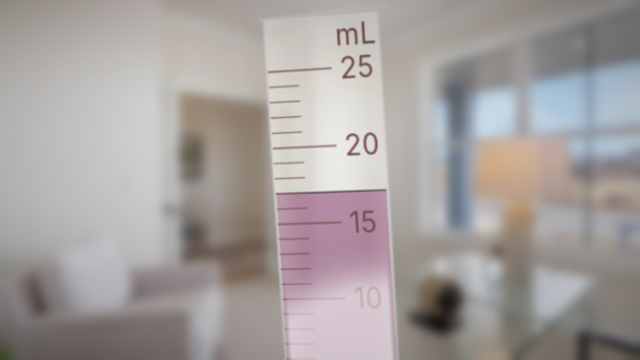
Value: 17 mL
